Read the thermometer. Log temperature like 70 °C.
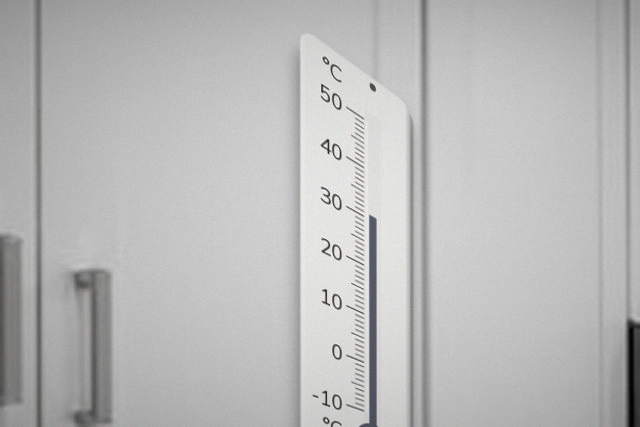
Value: 31 °C
